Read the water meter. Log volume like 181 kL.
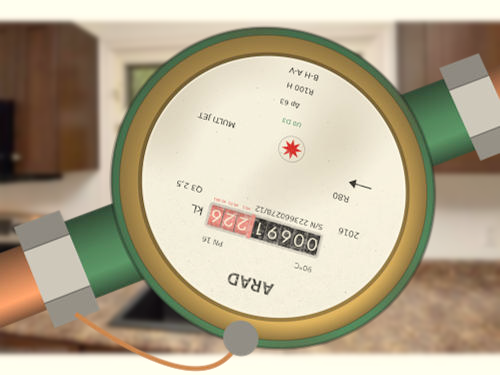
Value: 691.226 kL
